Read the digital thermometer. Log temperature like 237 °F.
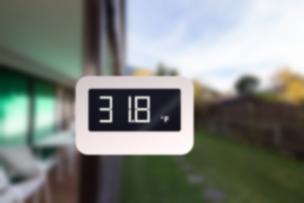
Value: 31.8 °F
